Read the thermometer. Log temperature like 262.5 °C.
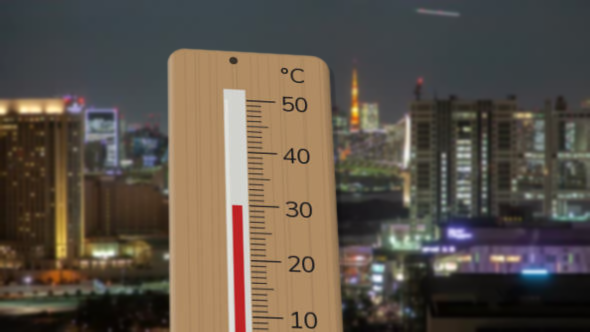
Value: 30 °C
